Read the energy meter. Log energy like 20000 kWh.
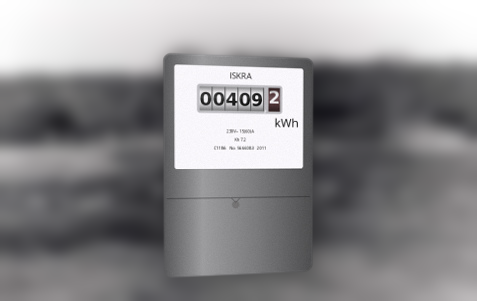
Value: 409.2 kWh
